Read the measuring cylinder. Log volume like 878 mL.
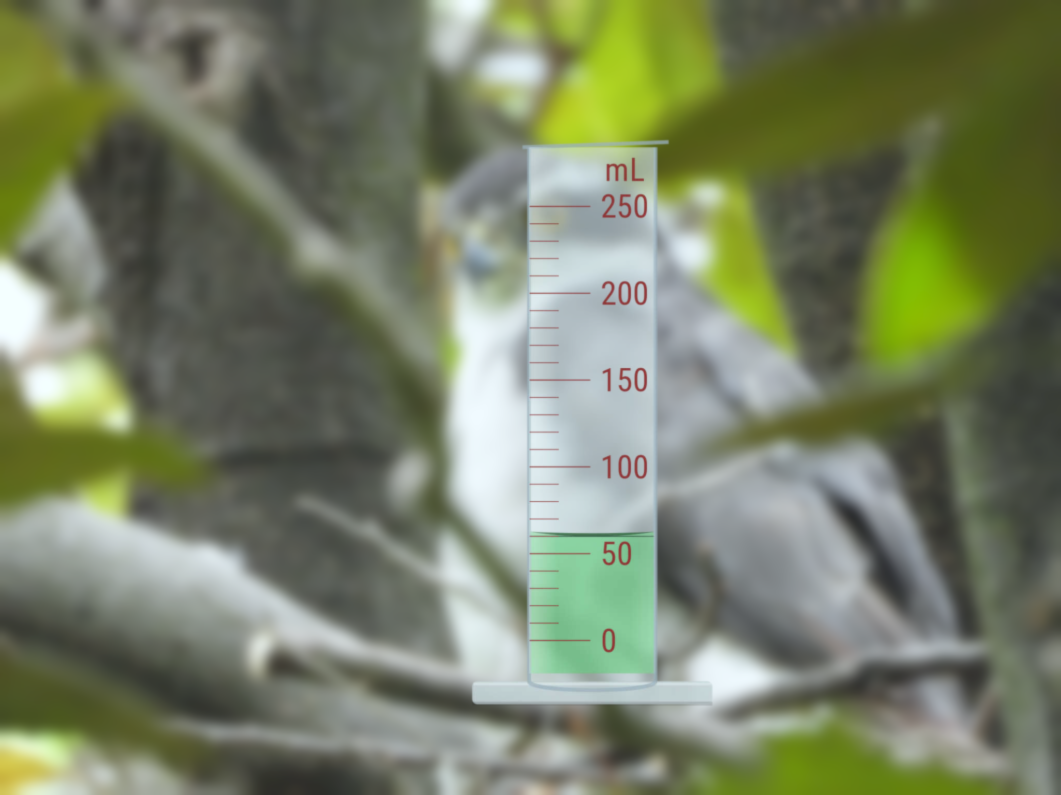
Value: 60 mL
